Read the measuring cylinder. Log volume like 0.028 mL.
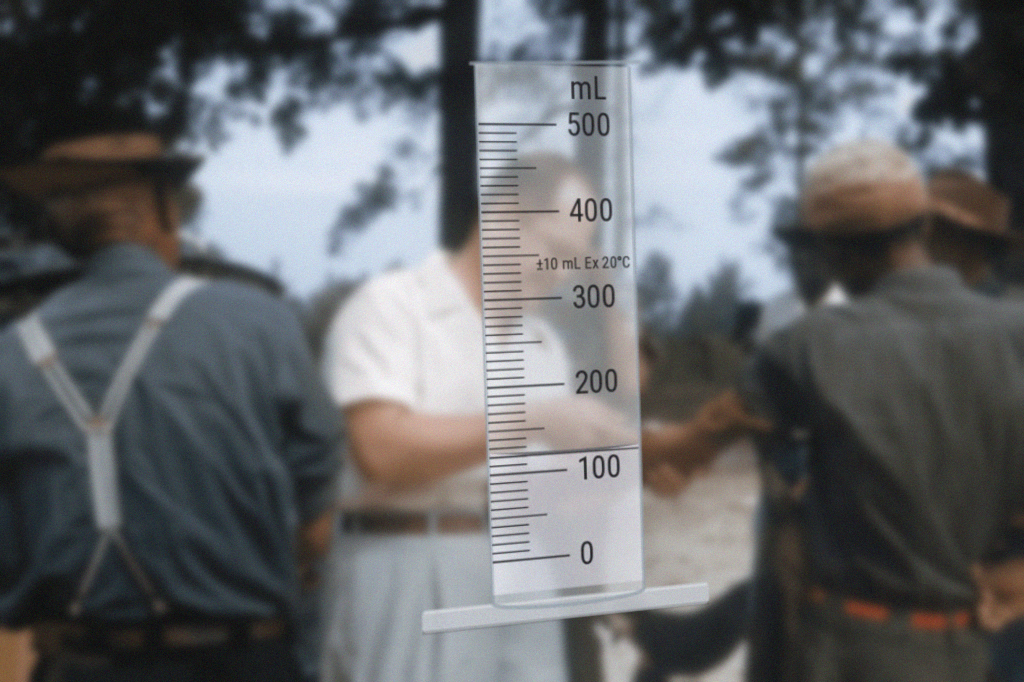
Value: 120 mL
